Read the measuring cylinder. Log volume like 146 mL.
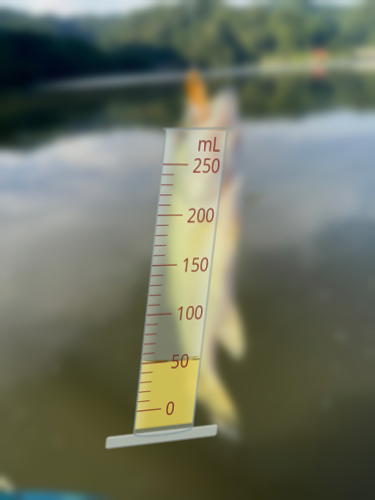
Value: 50 mL
